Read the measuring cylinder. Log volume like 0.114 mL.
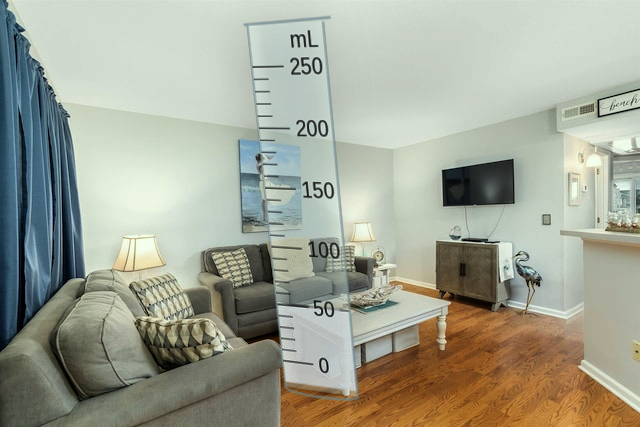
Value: 50 mL
